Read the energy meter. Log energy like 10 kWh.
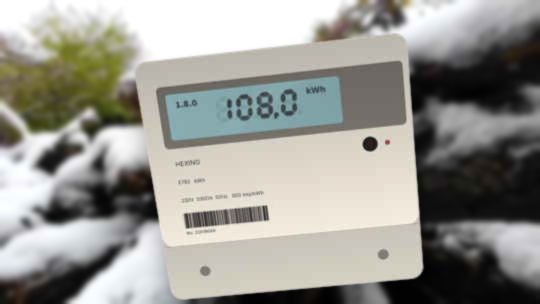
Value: 108.0 kWh
